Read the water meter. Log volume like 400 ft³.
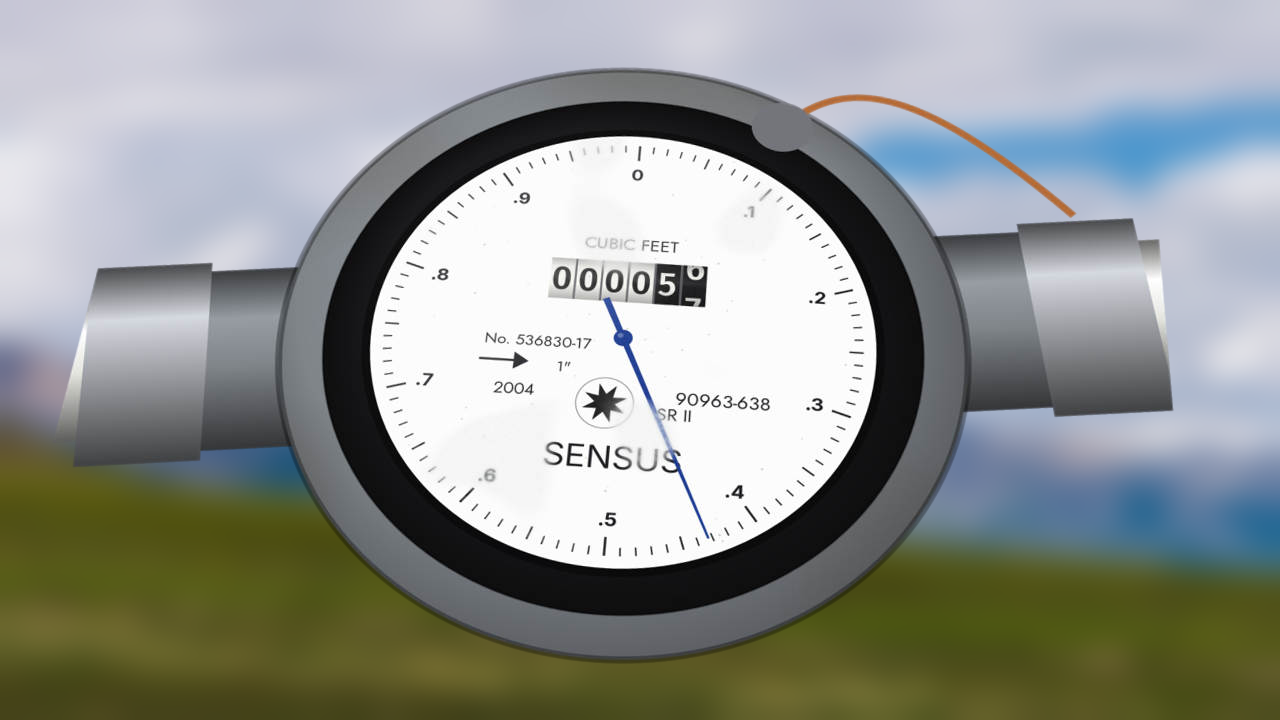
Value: 56.43 ft³
